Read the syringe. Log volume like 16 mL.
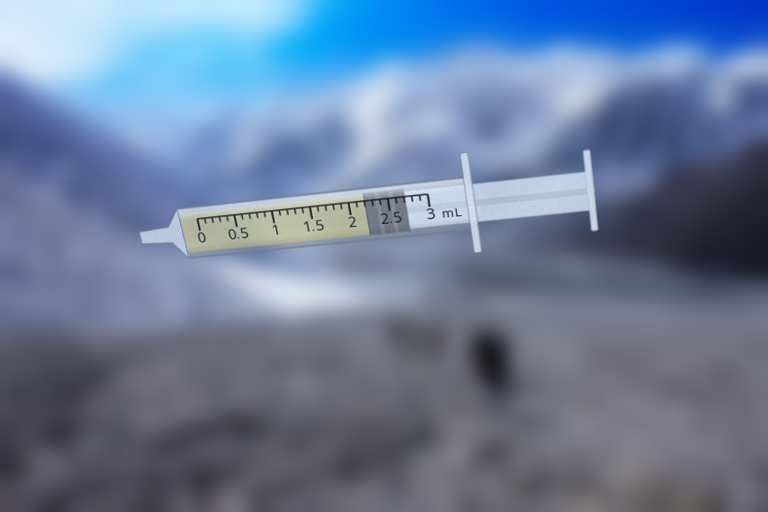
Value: 2.2 mL
